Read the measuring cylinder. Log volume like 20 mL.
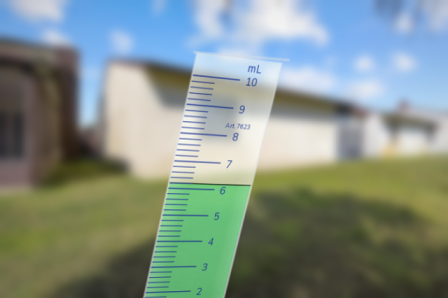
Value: 6.2 mL
